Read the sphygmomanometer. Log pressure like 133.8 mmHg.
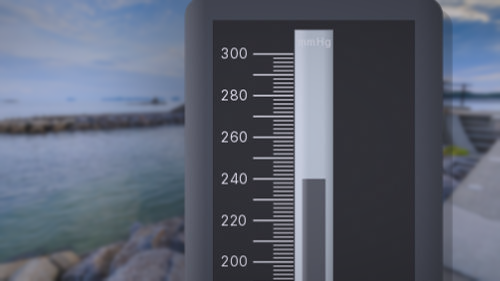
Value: 240 mmHg
